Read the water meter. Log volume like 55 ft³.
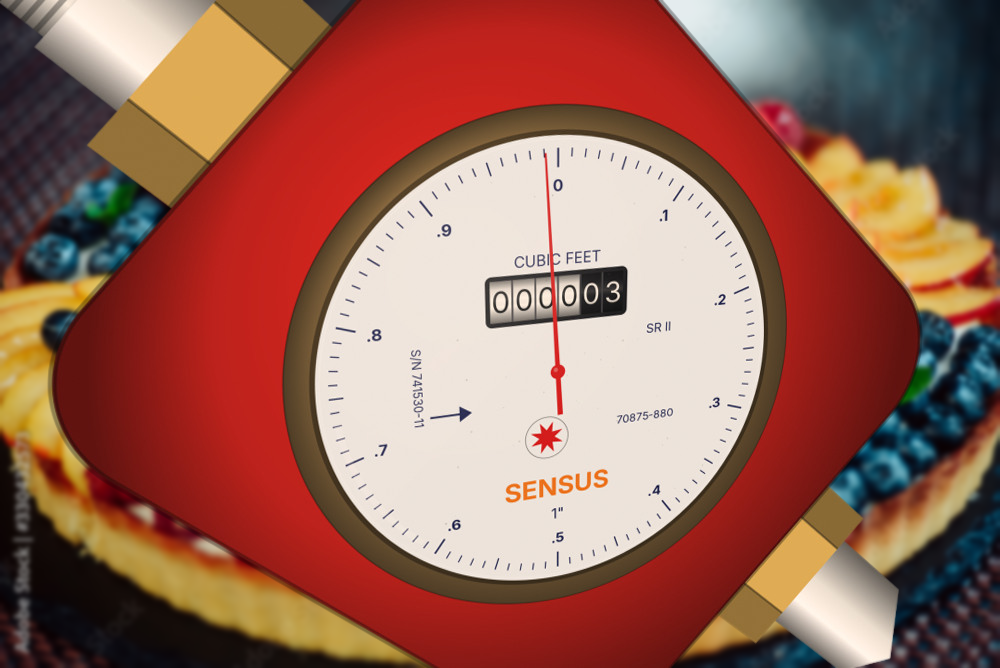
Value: 2.99 ft³
